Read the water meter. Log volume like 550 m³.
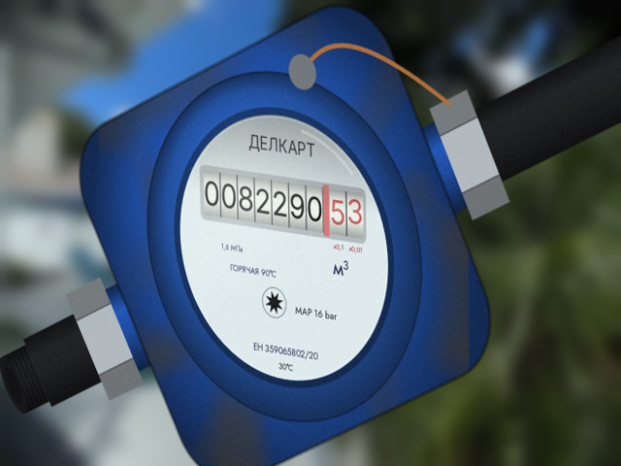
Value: 82290.53 m³
